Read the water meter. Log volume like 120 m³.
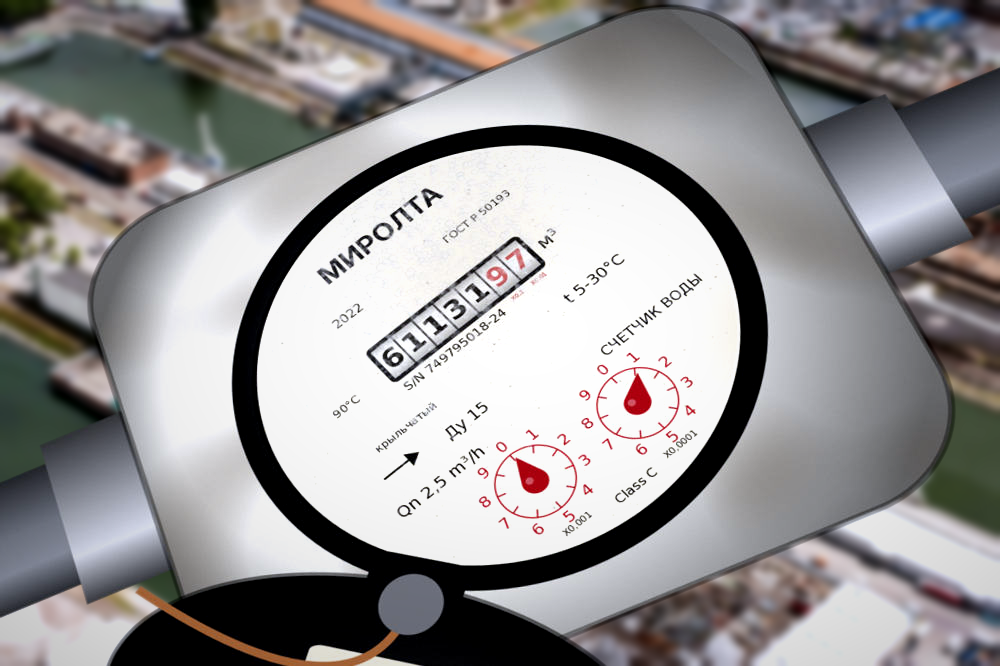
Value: 61131.9701 m³
